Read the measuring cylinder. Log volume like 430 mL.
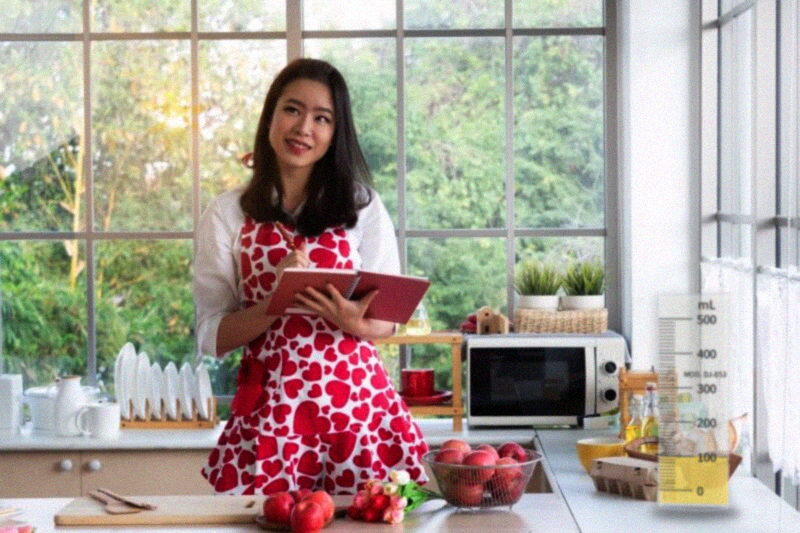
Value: 100 mL
